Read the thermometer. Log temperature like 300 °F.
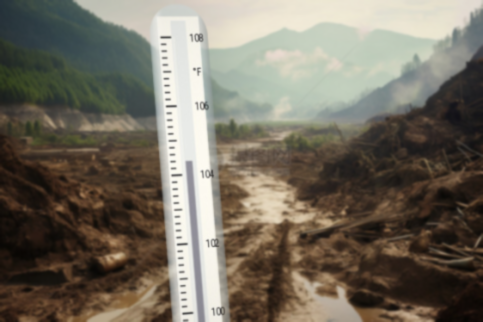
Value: 104.4 °F
